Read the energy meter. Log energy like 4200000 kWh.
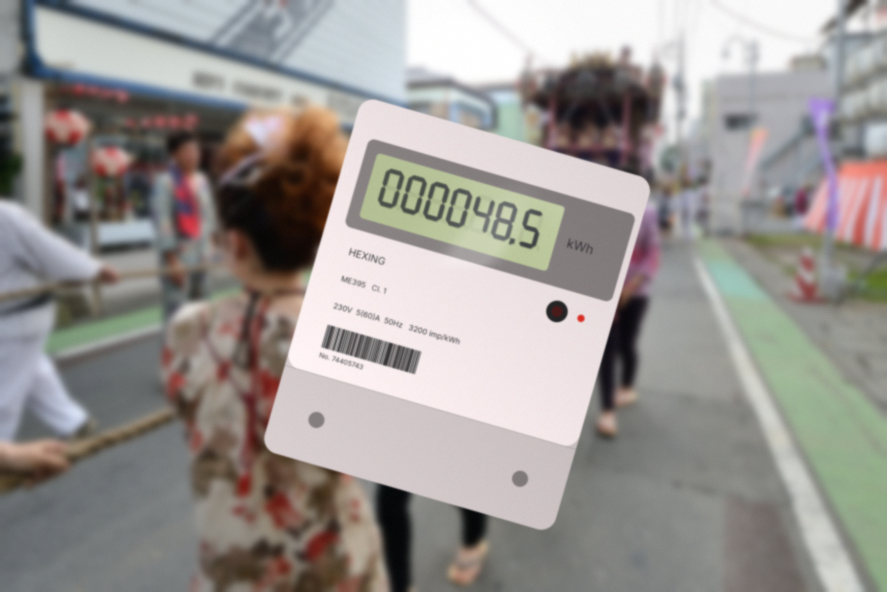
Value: 48.5 kWh
